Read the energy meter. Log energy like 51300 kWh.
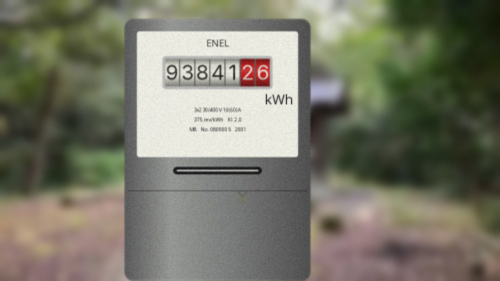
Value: 93841.26 kWh
